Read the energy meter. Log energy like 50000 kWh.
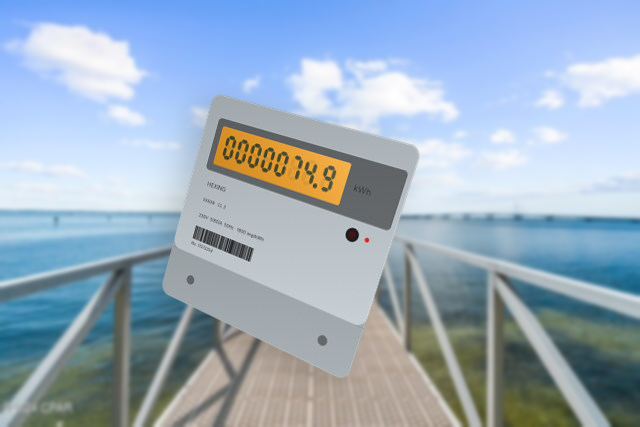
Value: 74.9 kWh
